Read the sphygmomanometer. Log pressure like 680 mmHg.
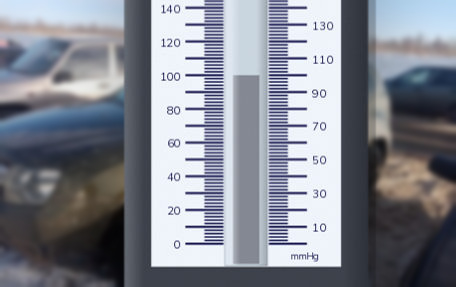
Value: 100 mmHg
